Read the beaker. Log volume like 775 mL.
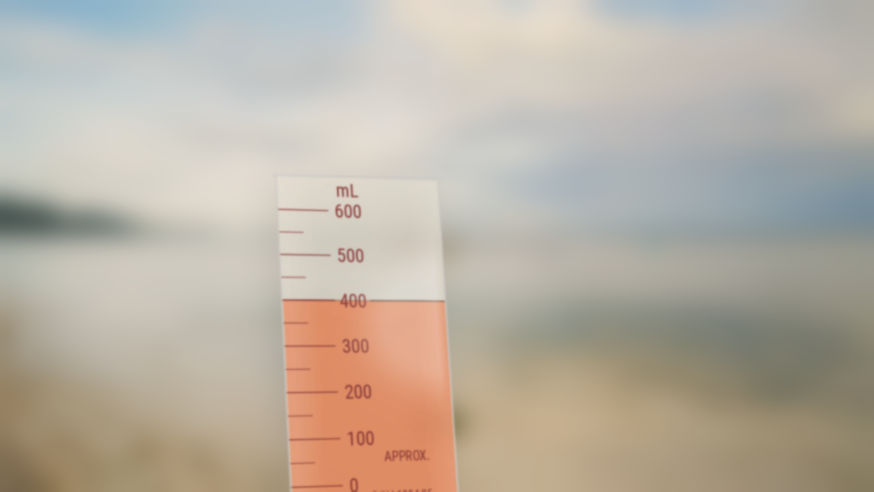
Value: 400 mL
